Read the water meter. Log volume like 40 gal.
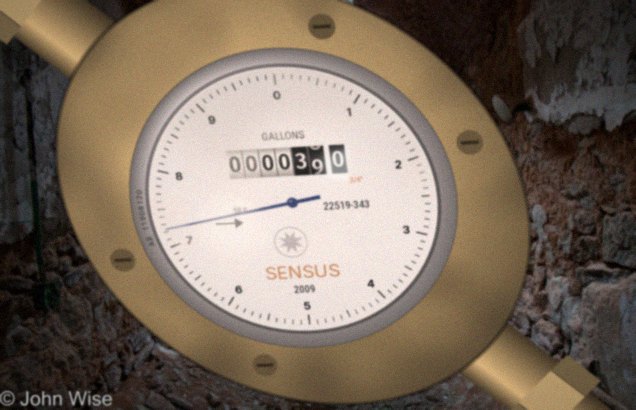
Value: 387.2 gal
